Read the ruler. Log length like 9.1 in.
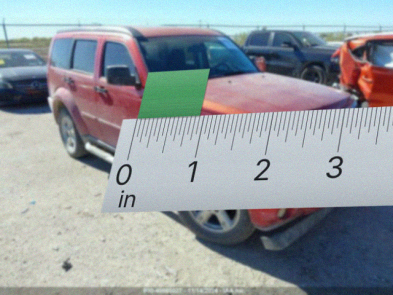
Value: 0.9375 in
